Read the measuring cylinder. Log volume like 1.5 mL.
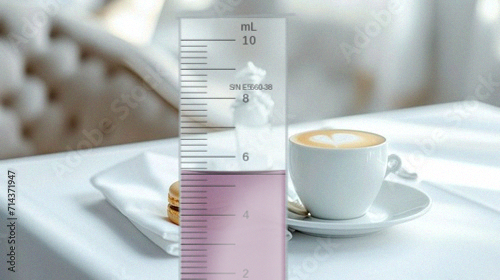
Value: 5.4 mL
